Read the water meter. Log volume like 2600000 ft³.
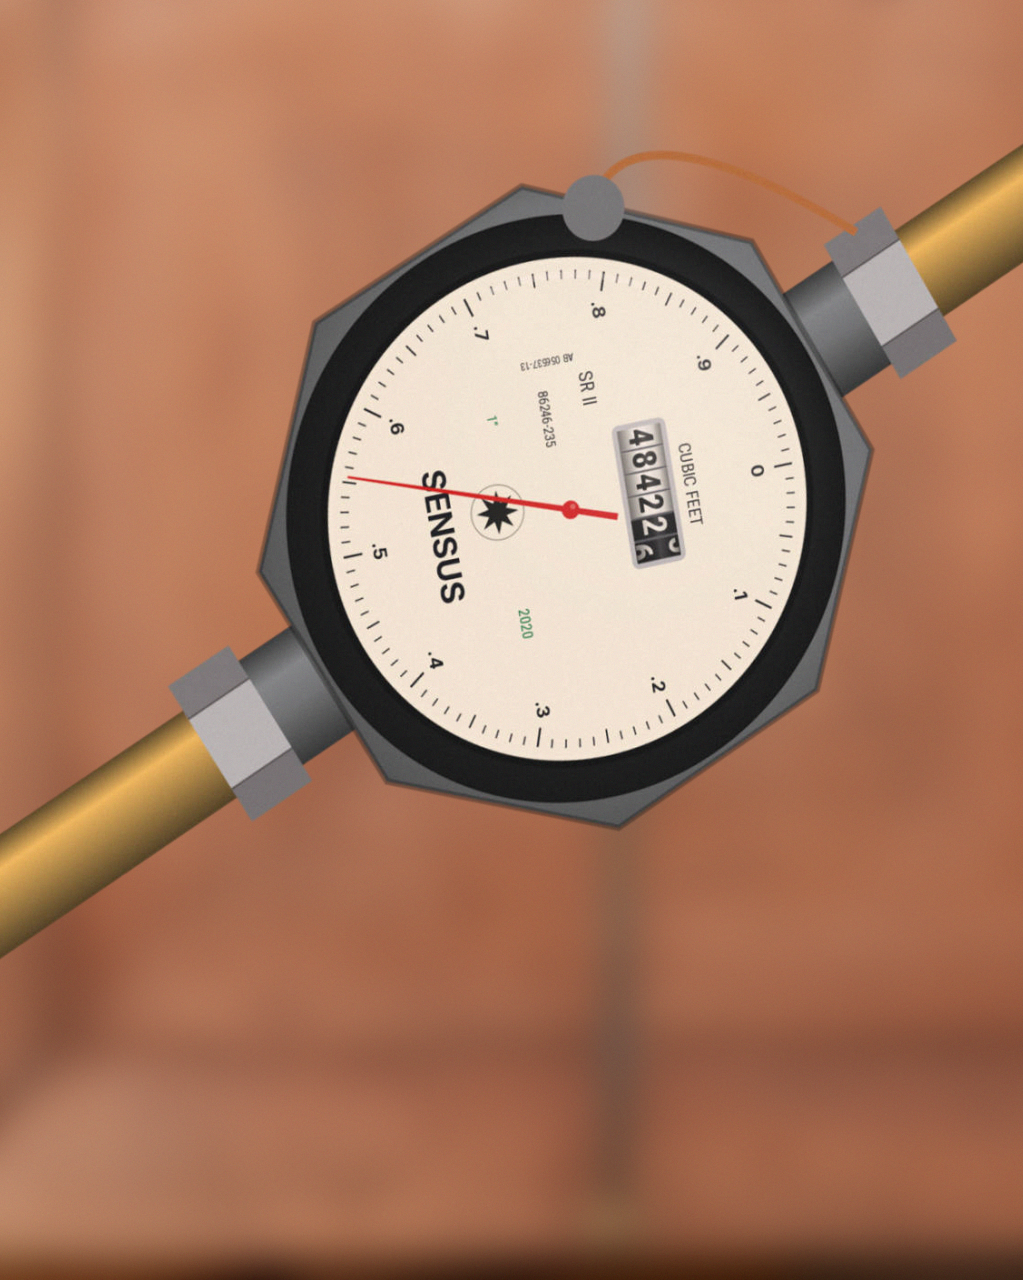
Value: 484225.55 ft³
